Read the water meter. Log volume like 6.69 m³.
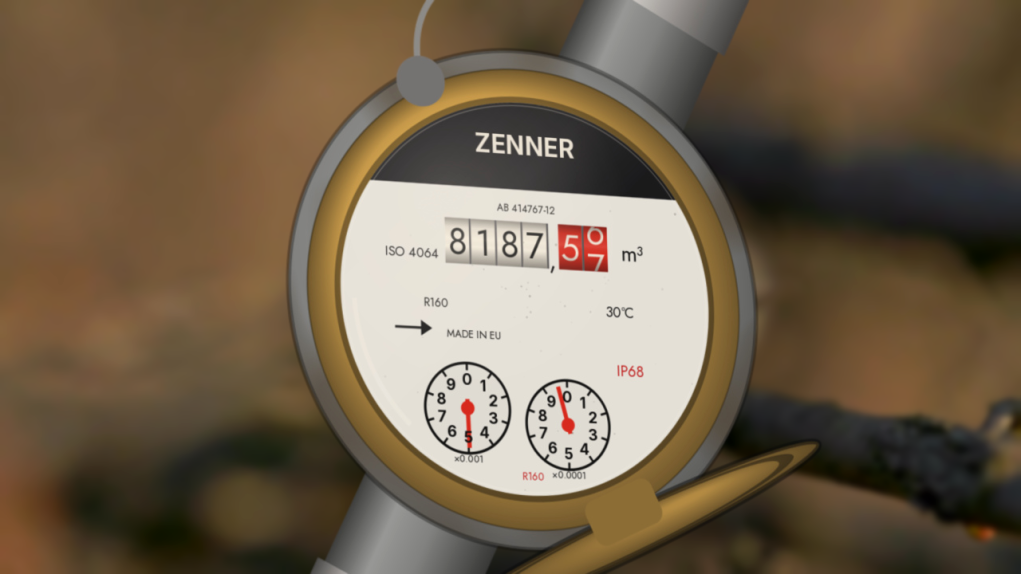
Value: 8187.5649 m³
